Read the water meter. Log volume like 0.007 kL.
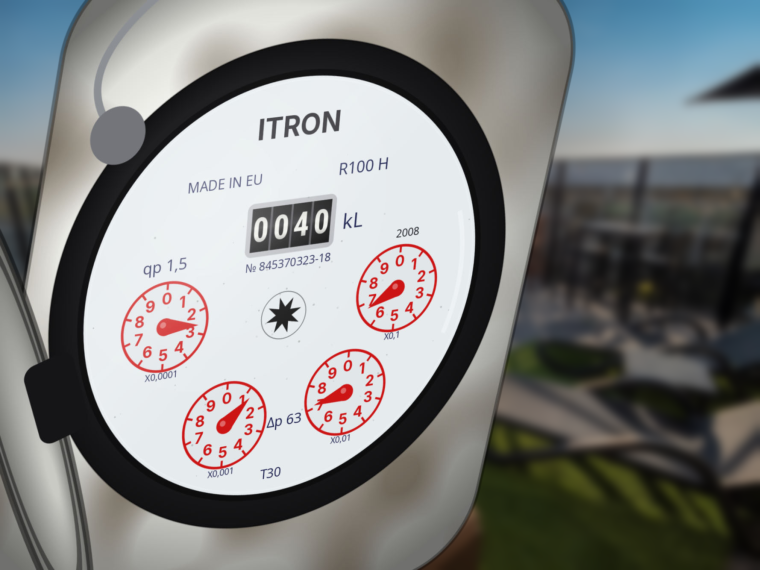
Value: 40.6712 kL
